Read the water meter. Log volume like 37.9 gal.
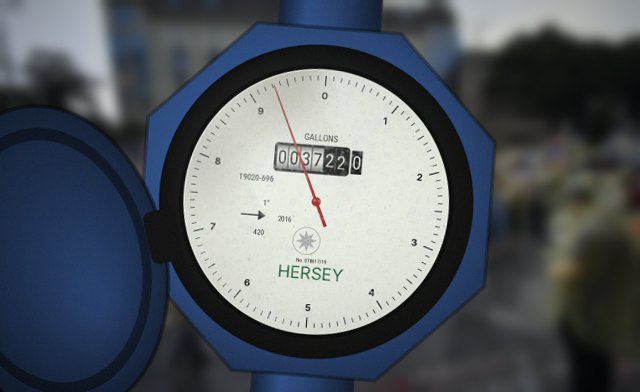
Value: 37219.3 gal
